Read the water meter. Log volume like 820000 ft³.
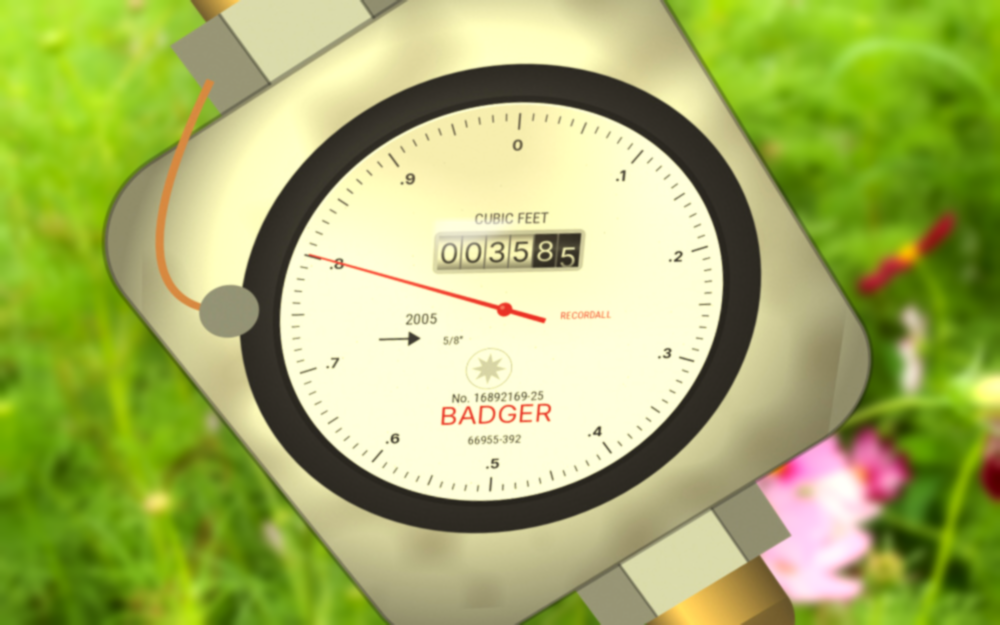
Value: 3584.80 ft³
